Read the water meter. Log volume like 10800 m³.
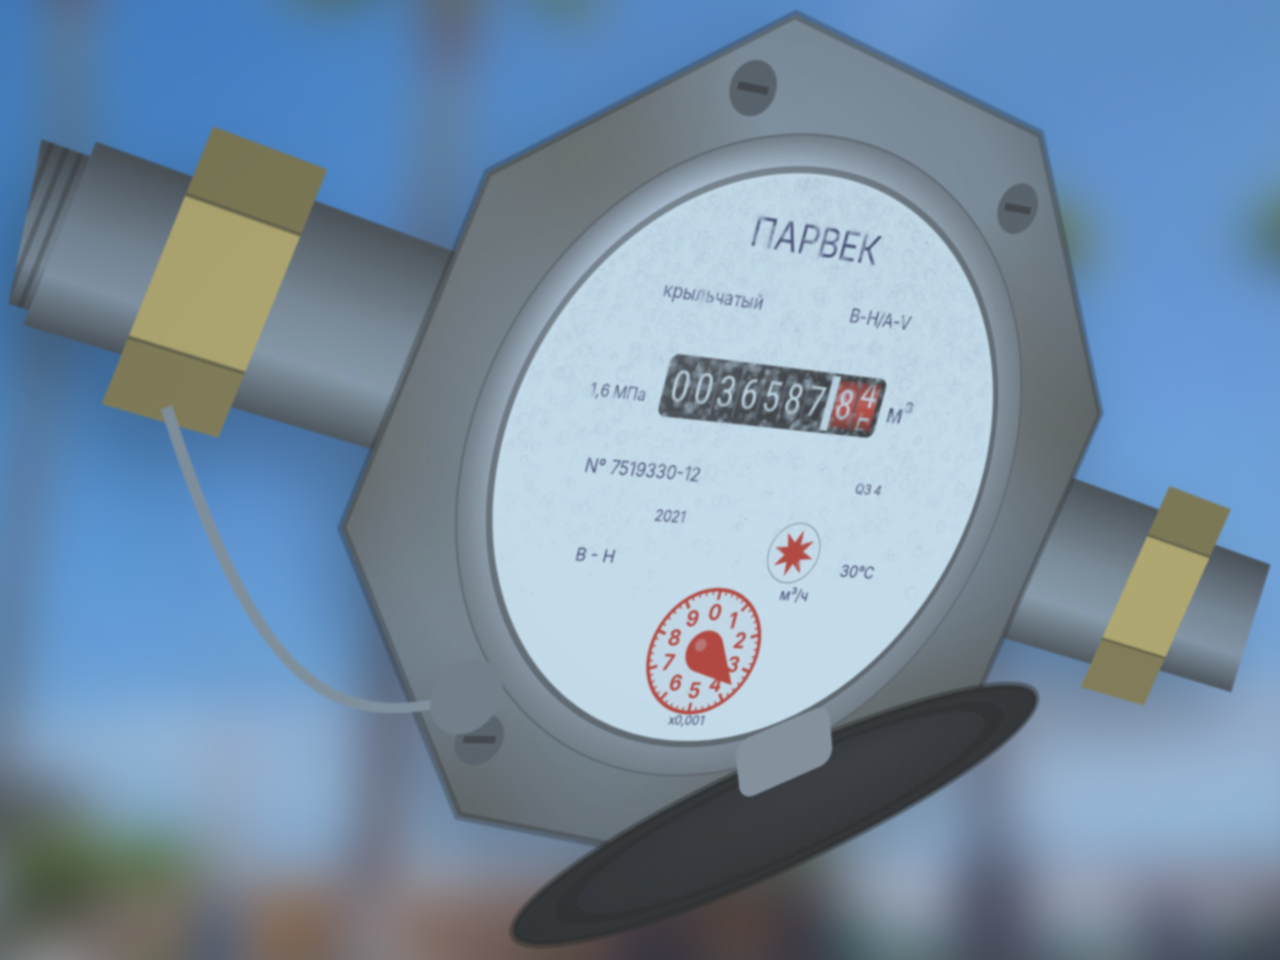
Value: 36587.843 m³
